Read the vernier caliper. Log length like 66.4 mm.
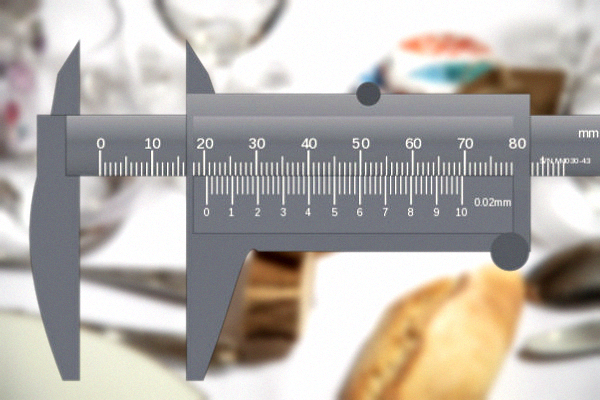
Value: 20.5 mm
